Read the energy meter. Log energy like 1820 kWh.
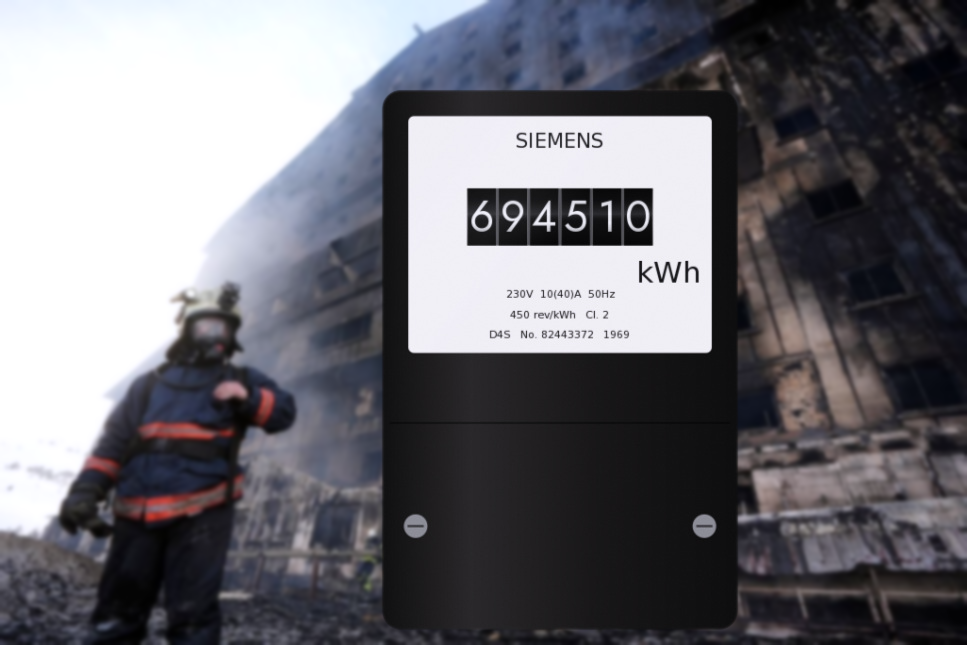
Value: 694510 kWh
